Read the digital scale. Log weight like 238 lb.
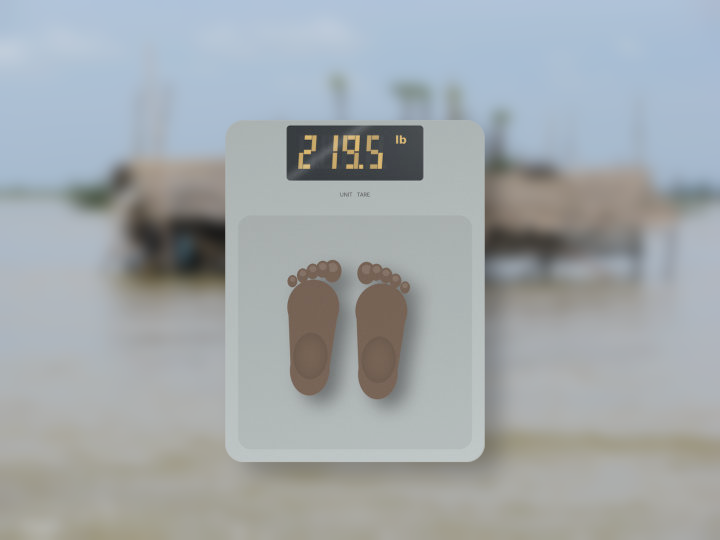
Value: 219.5 lb
